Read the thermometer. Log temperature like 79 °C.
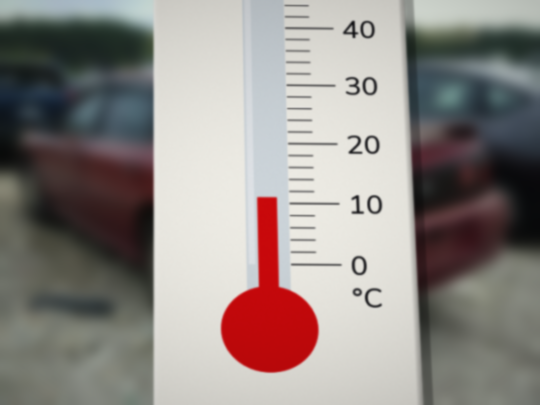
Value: 11 °C
